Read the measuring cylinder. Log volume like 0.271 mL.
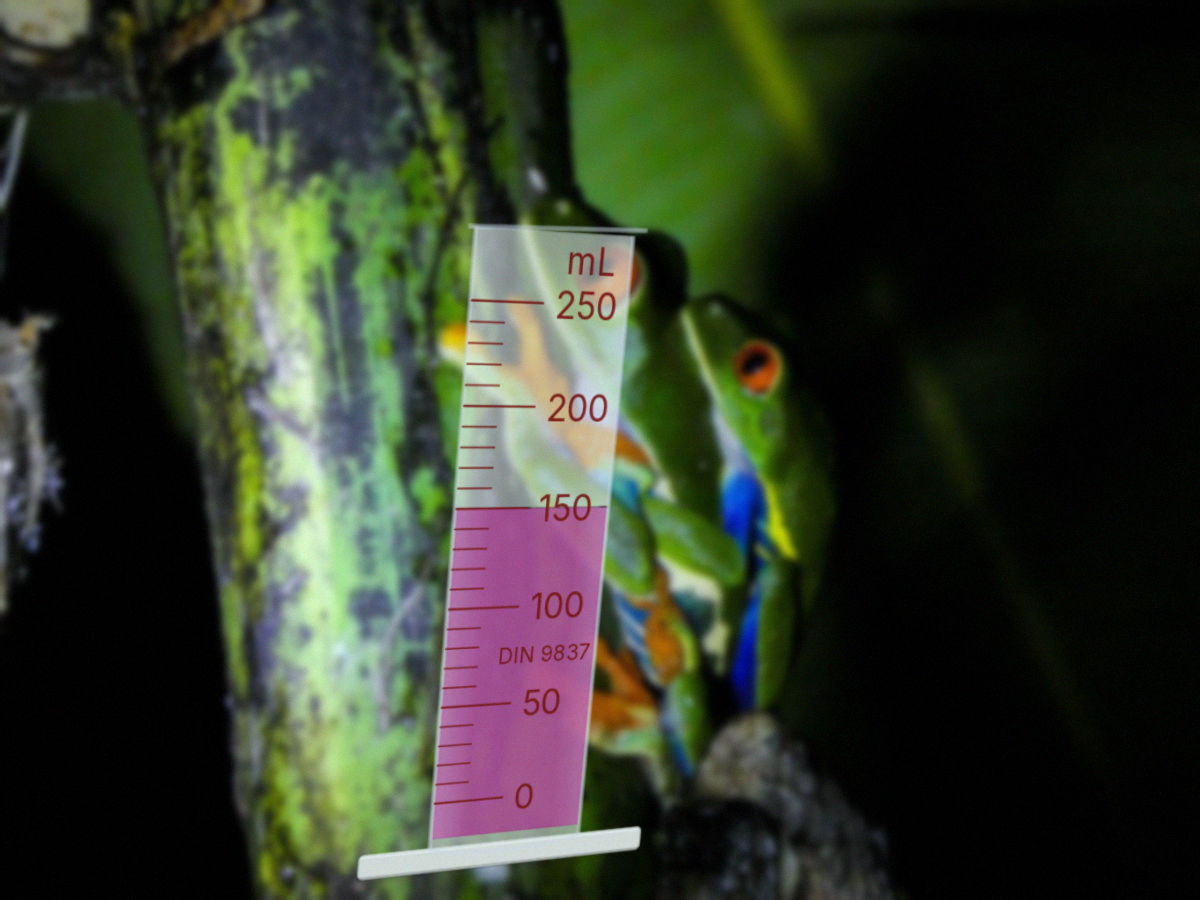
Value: 150 mL
